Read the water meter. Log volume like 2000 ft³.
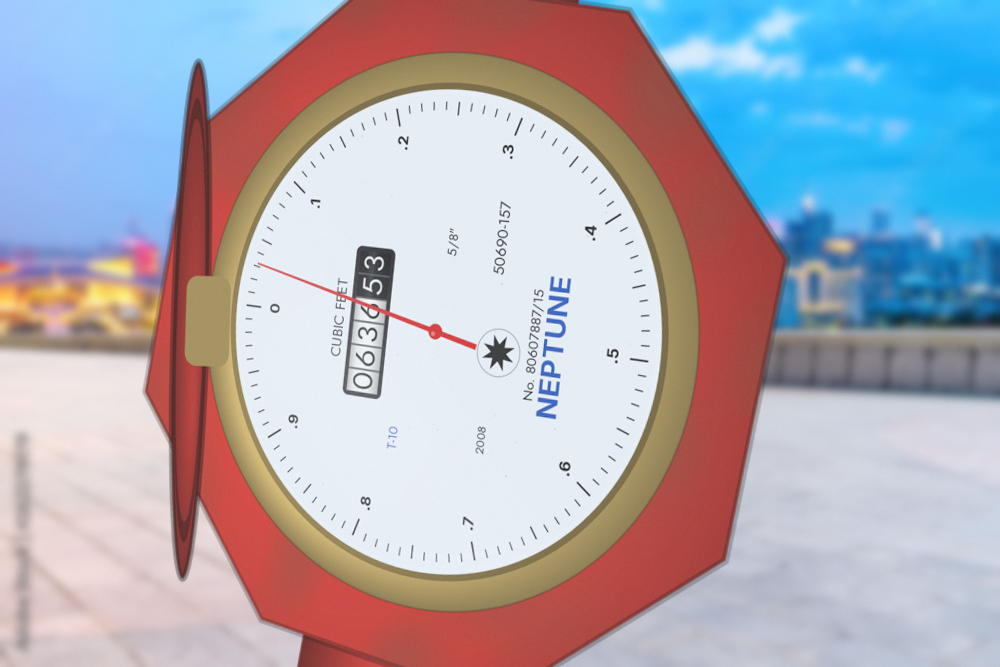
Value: 63653.03 ft³
